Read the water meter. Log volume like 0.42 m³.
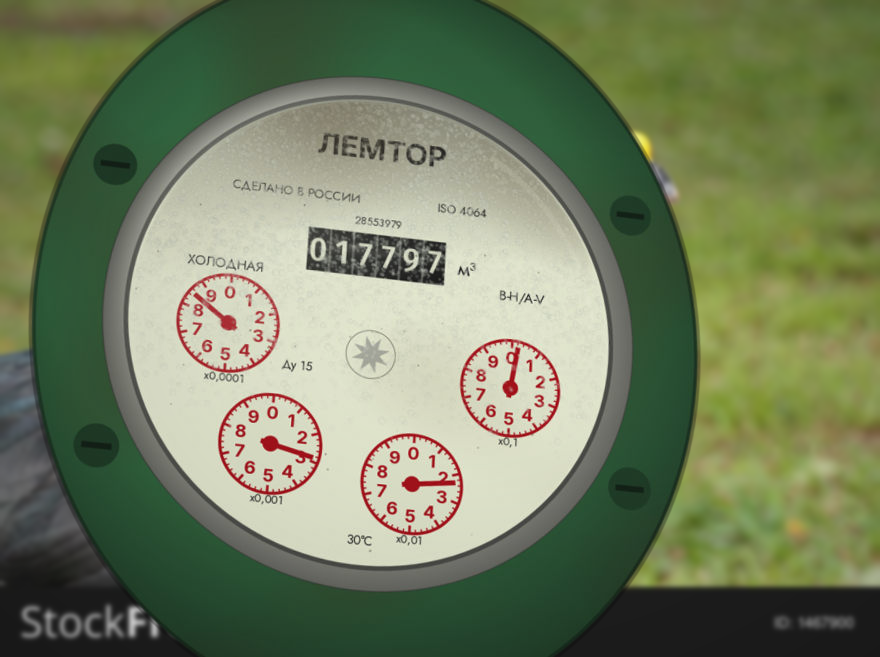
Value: 17797.0228 m³
